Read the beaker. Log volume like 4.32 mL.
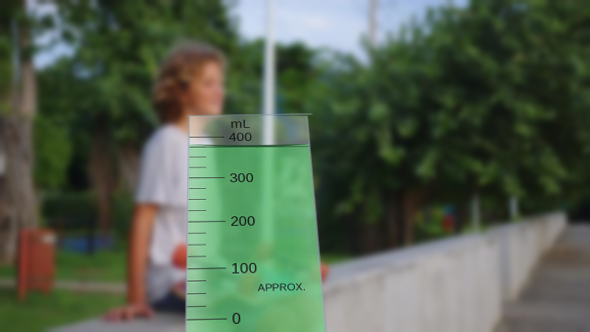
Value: 375 mL
